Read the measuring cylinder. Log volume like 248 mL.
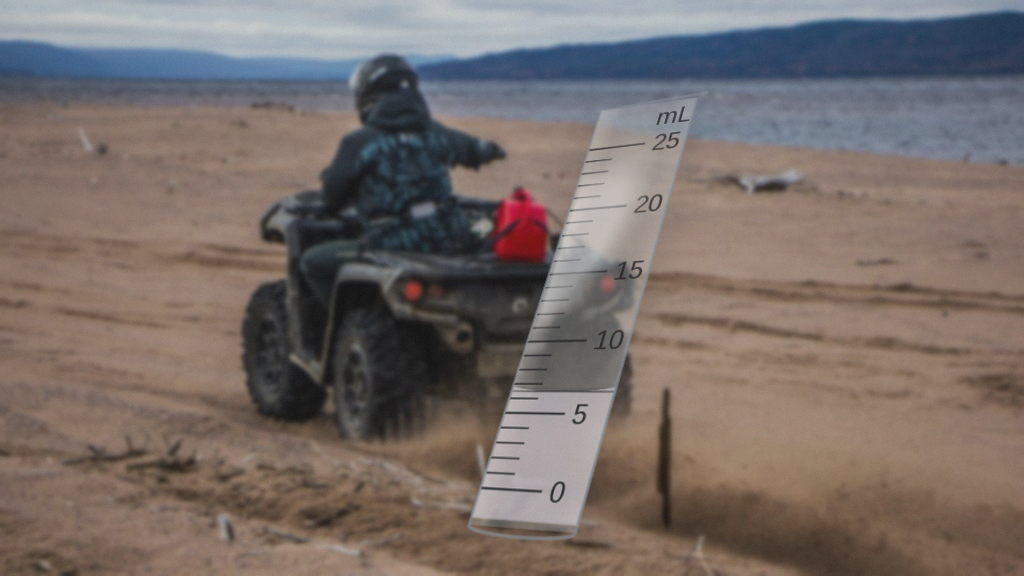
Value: 6.5 mL
